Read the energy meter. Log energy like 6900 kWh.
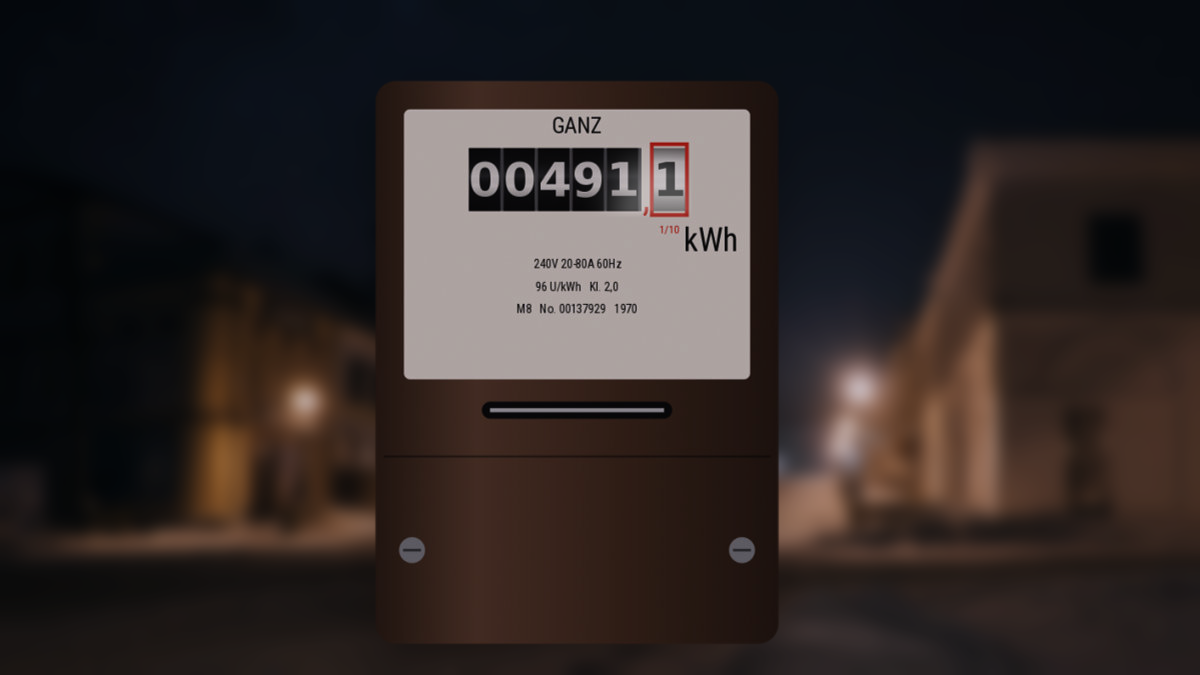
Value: 491.1 kWh
